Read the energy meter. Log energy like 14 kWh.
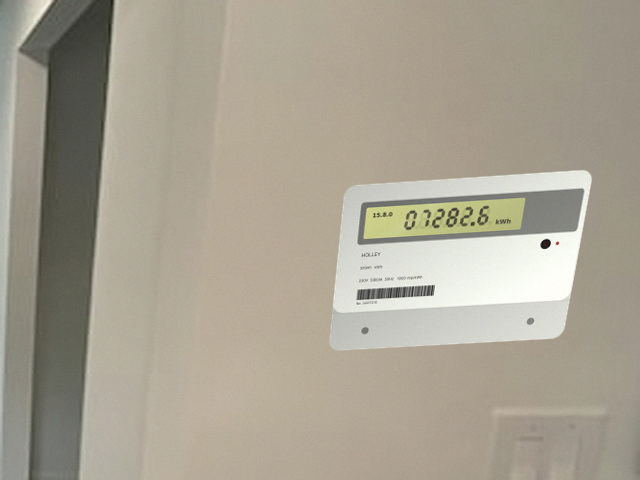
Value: 7282.6 kWh
